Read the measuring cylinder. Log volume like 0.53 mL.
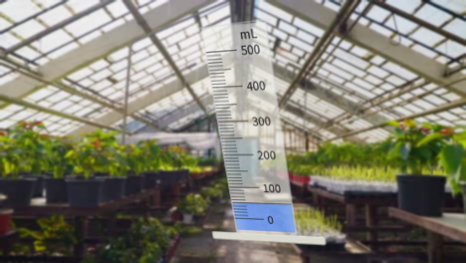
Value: 50 mL
